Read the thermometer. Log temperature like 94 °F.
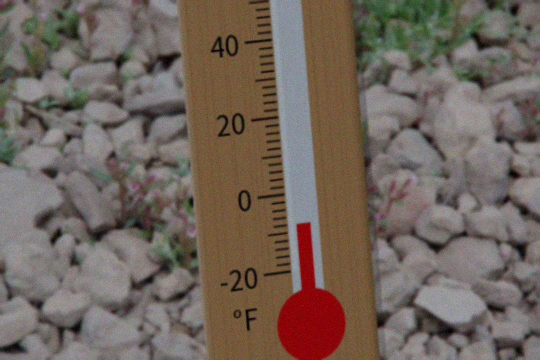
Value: -8 °F
